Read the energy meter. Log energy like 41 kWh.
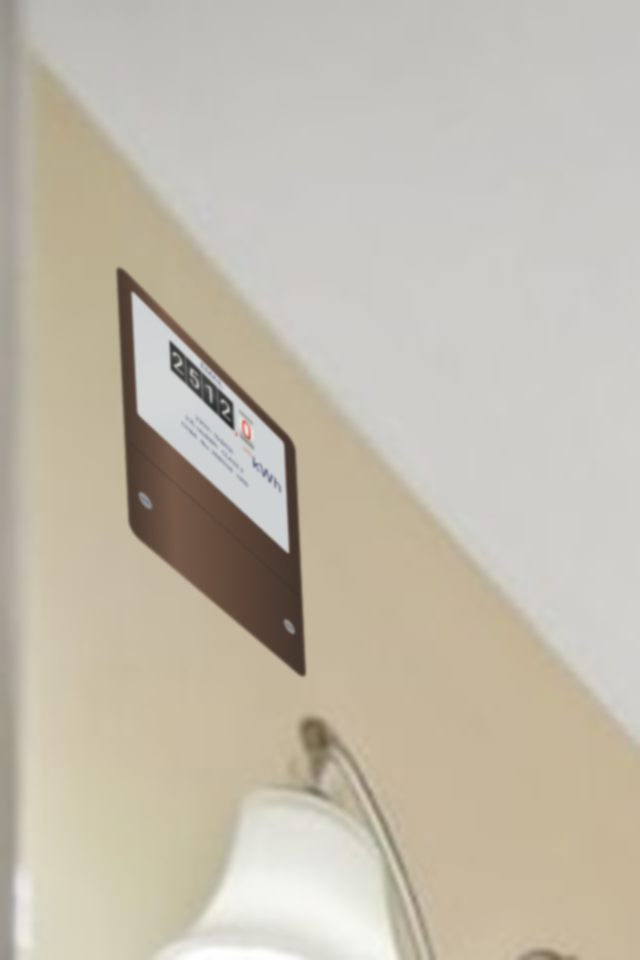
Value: 2512.0 kWh
